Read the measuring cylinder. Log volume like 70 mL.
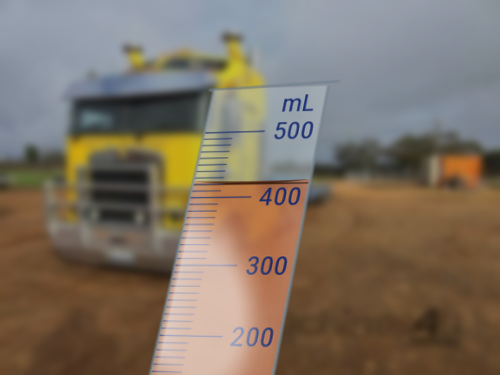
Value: 420 mL
